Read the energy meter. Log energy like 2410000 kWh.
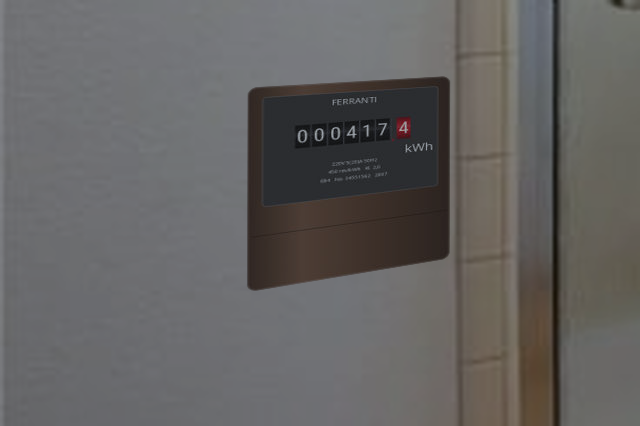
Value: 417.4 kWh
